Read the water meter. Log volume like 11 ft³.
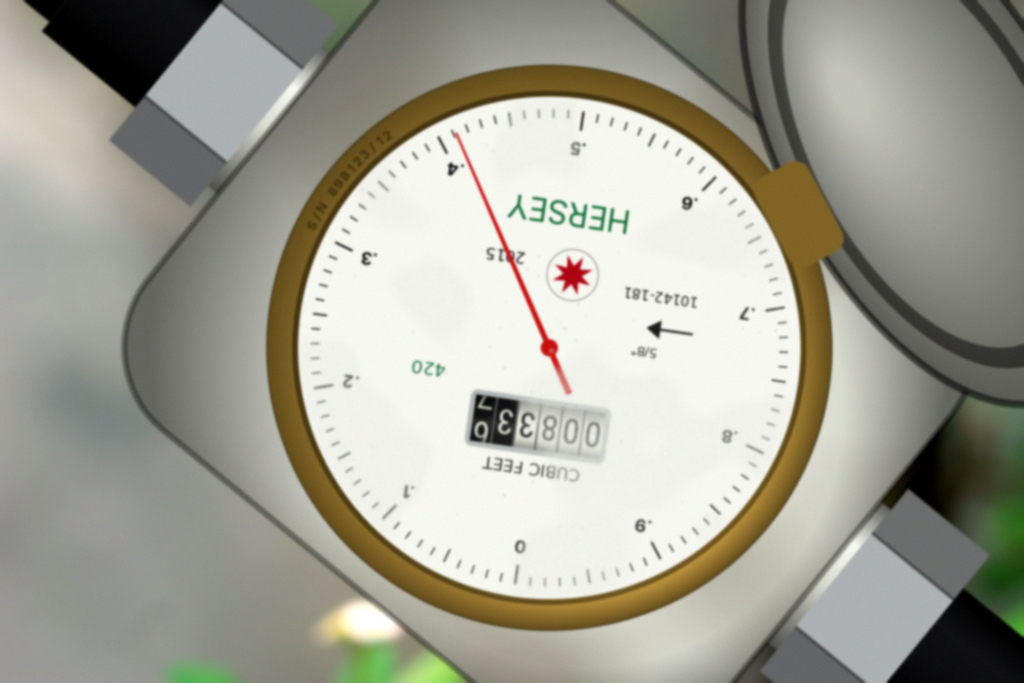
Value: 8336.41 ft³
